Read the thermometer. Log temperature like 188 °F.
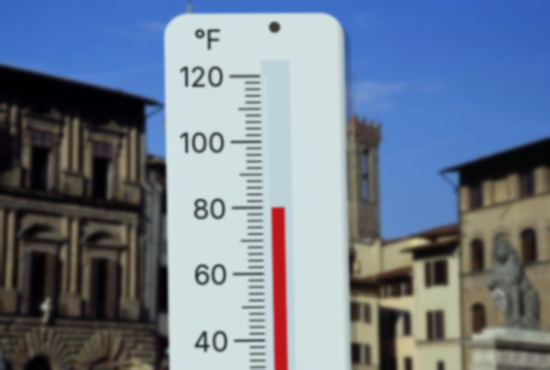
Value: 80 °F
